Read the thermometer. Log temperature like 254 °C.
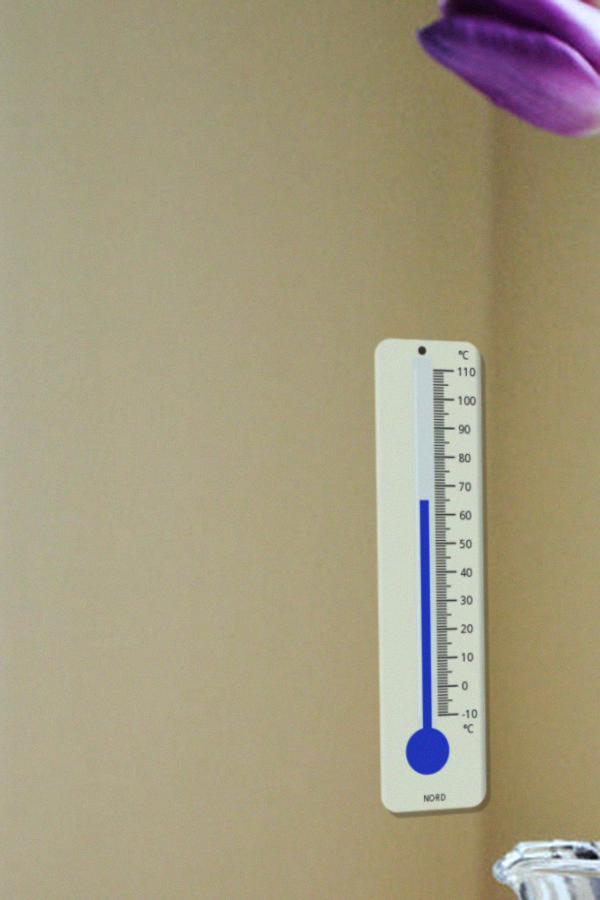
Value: 65 °C
